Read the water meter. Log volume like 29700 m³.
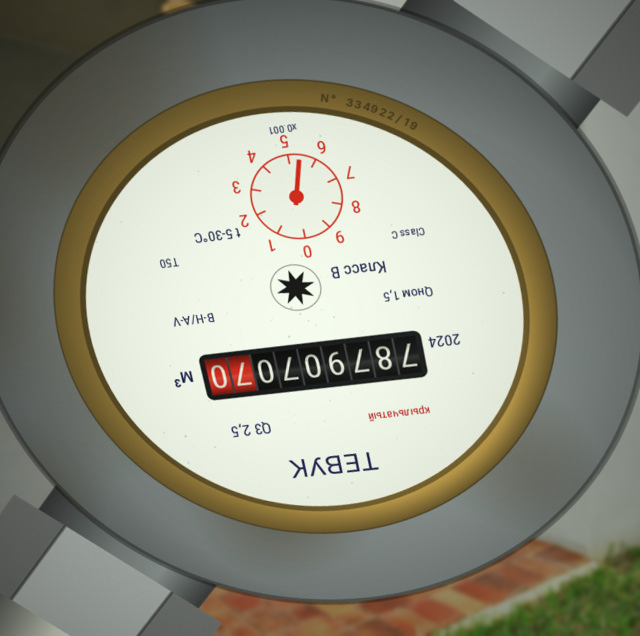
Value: 7879070.705 m³
